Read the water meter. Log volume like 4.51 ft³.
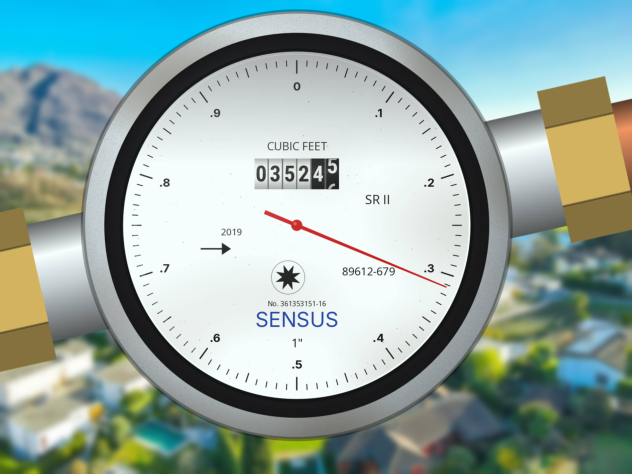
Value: 35245.31 ft³
